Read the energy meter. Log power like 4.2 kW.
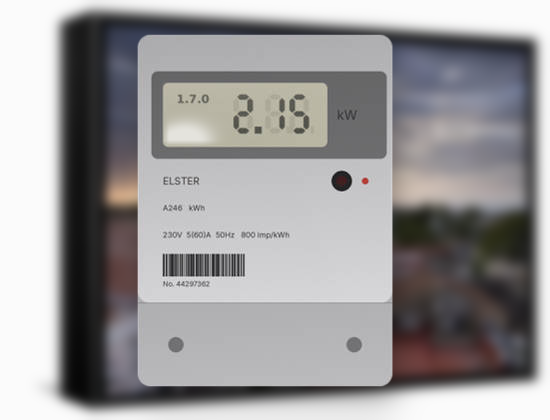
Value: 2.15 kW
